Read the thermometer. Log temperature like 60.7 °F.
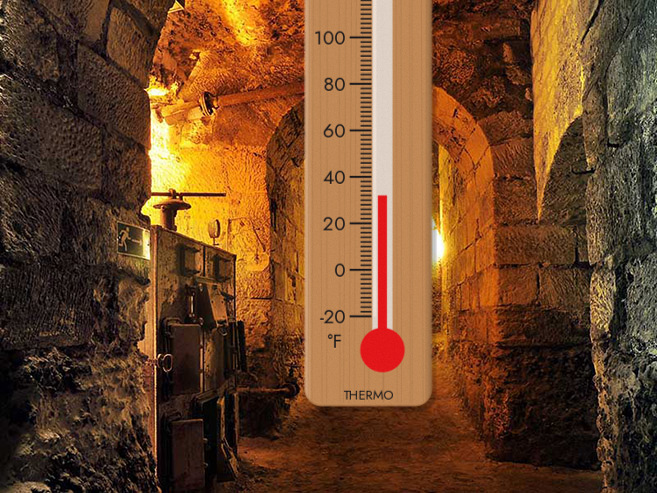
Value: 32 °F
